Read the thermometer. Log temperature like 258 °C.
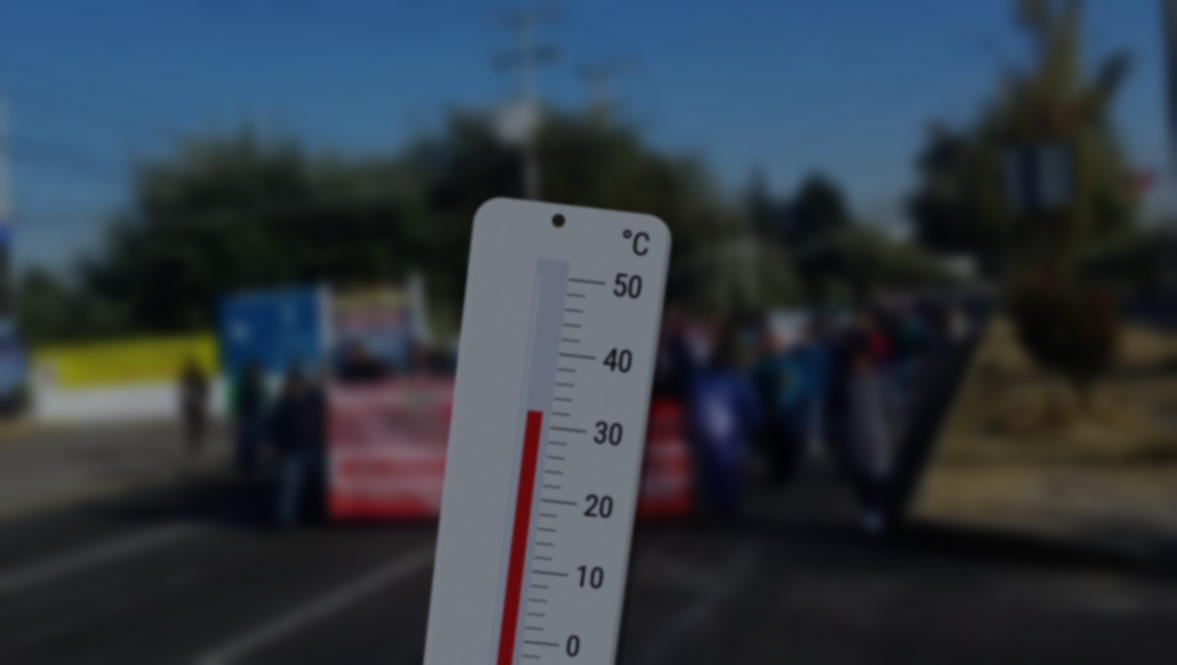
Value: 32 °C
